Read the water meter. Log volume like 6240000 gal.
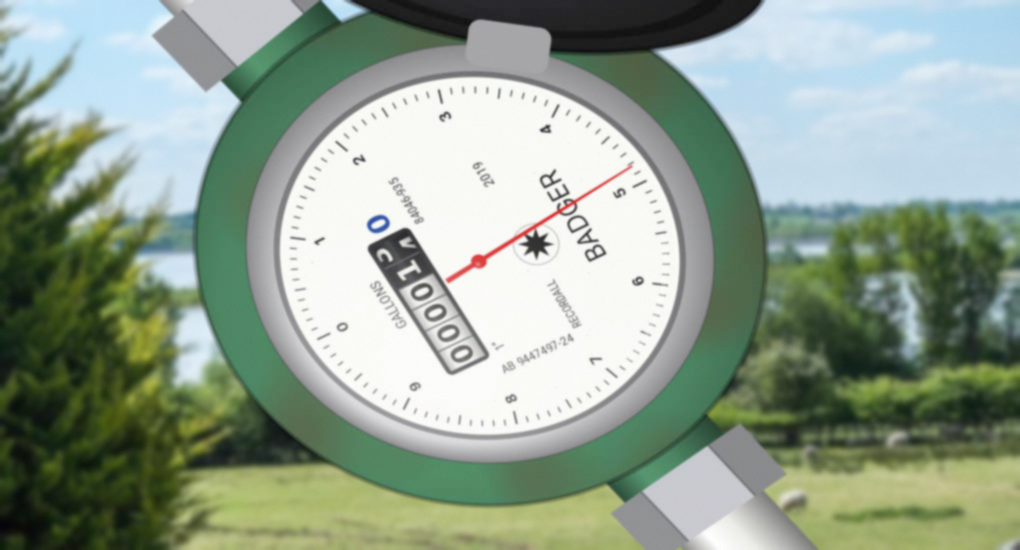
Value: 134.8 gal
